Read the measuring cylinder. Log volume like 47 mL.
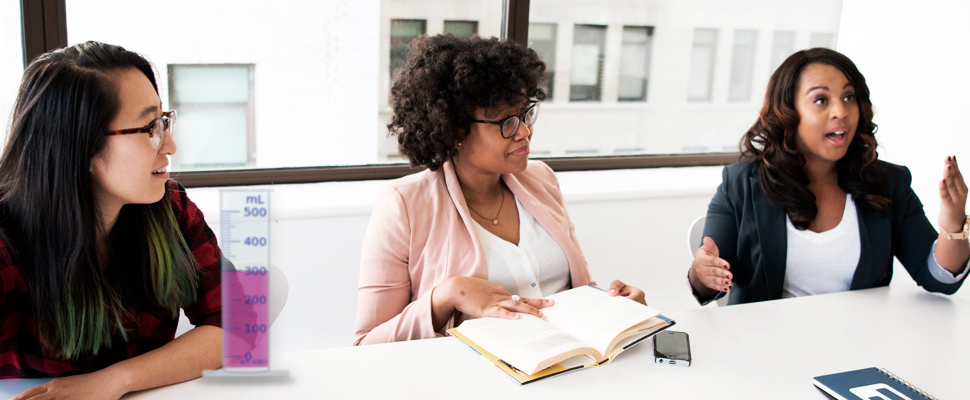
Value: 300 mL
